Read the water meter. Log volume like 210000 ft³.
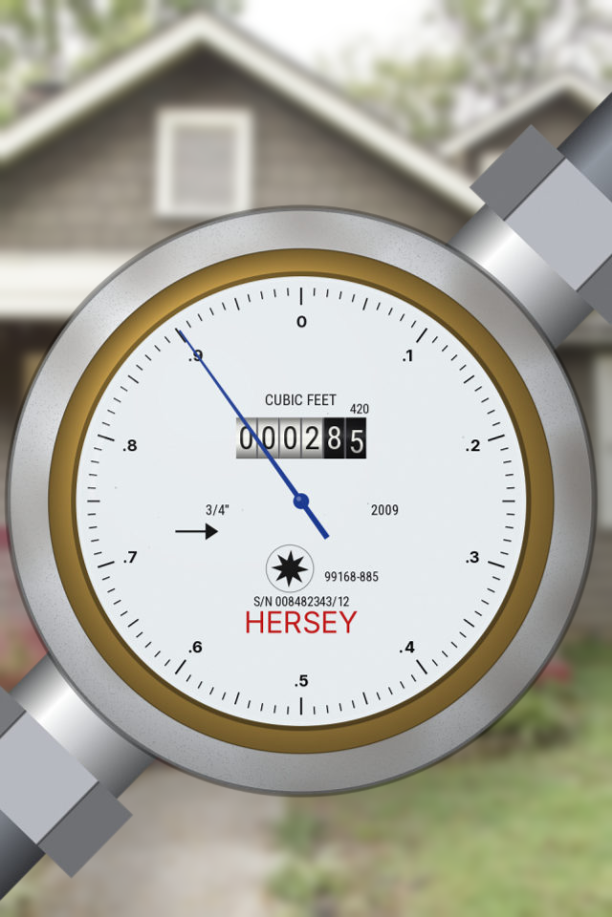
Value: 284.90 ft³
